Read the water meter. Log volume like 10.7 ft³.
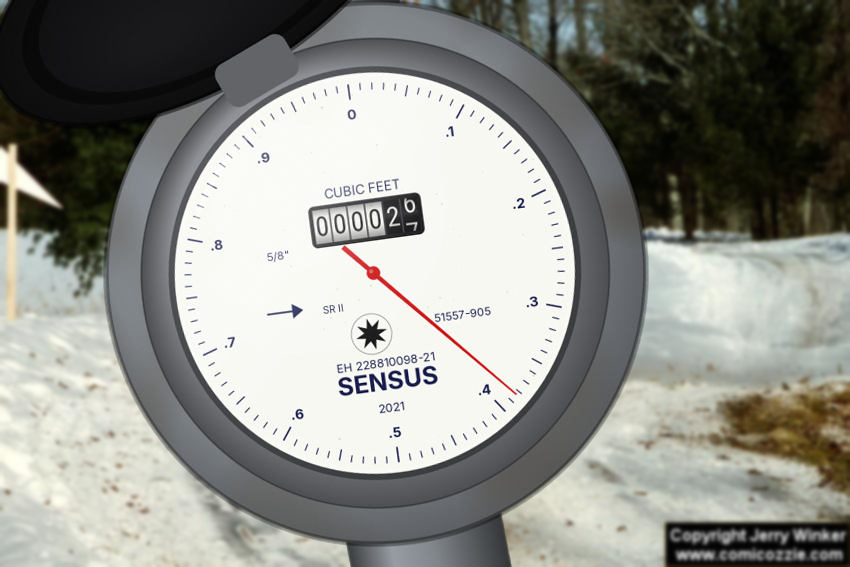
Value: 26.38 ft³
